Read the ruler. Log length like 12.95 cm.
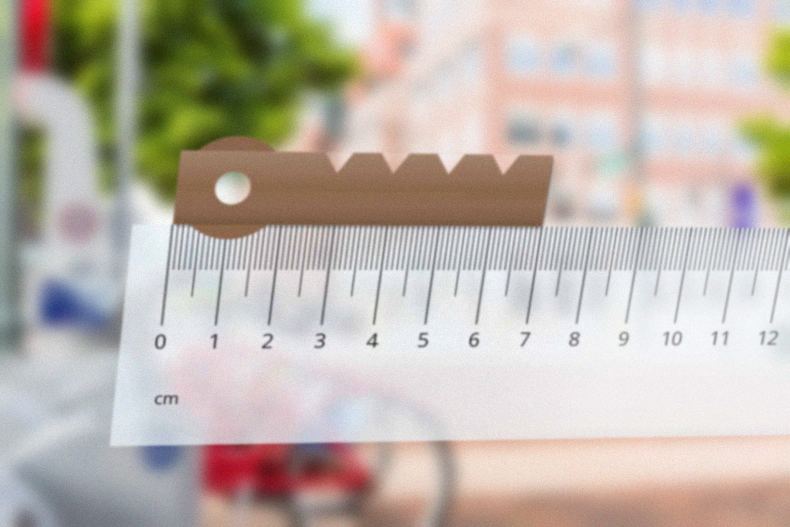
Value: 7 cm
